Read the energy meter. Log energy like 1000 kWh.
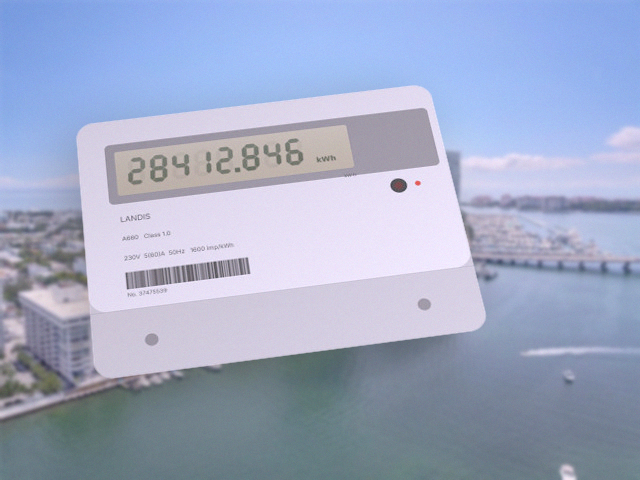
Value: 28412.846 kWh
